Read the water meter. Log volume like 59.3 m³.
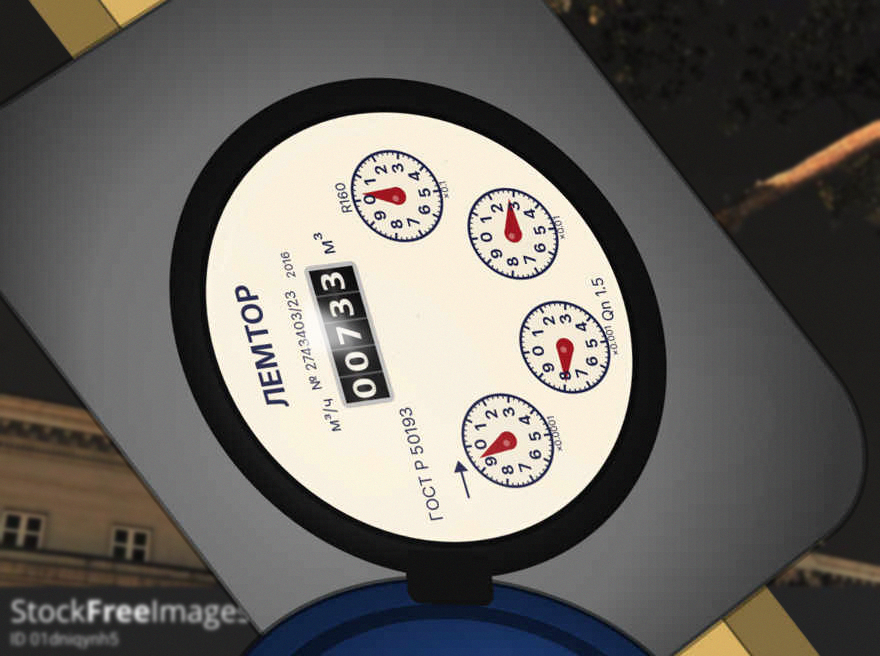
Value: 733.0279 m³
